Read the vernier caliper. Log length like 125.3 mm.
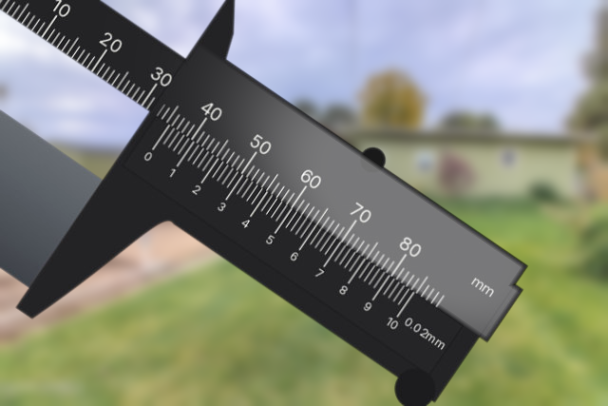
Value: 35.6 mm
